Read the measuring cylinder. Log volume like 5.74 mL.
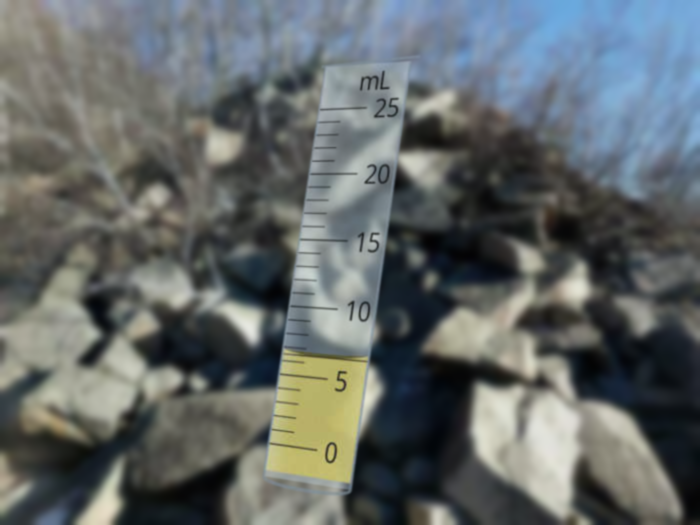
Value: 6.5 mL
